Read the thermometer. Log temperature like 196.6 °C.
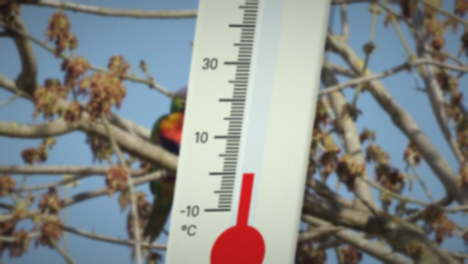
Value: 0 °C
